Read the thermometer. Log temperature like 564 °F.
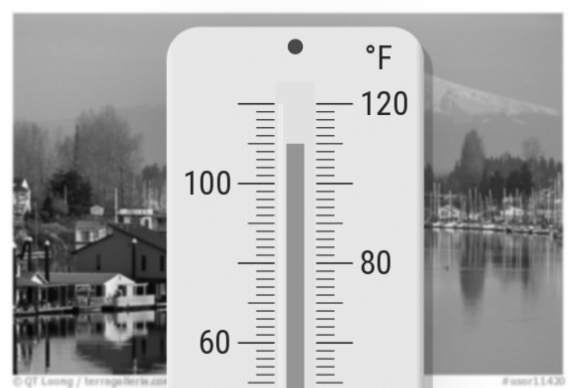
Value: 110 °F
